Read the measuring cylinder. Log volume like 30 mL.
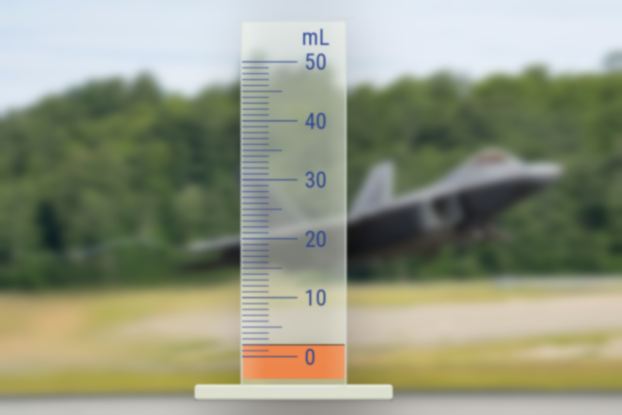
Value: 2 mL
